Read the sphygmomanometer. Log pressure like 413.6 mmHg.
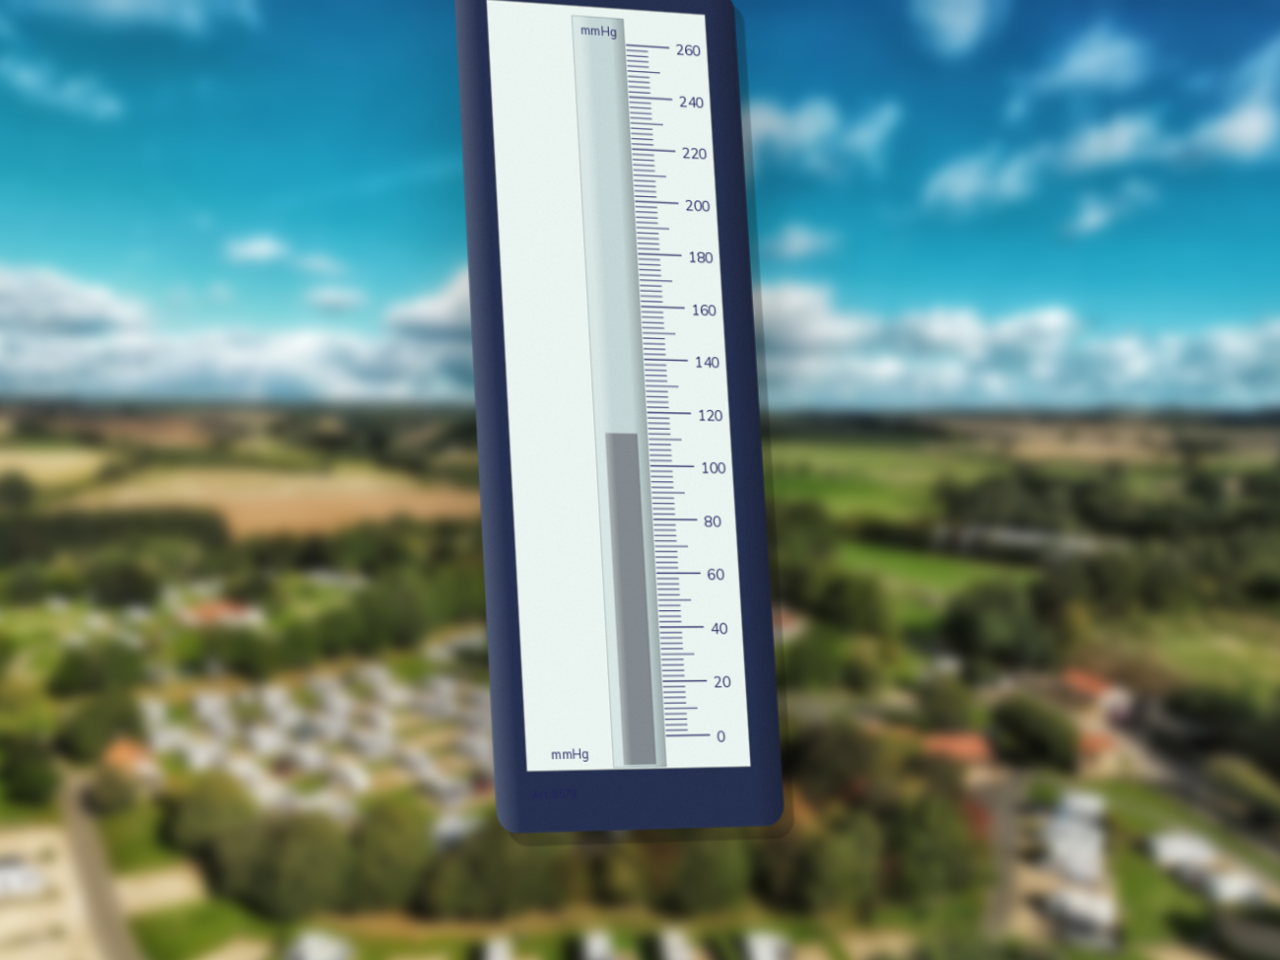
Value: 112 mmHg
